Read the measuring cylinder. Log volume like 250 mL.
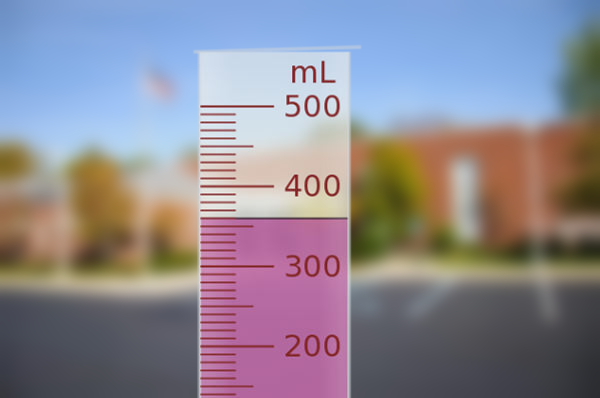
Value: 360 mL
